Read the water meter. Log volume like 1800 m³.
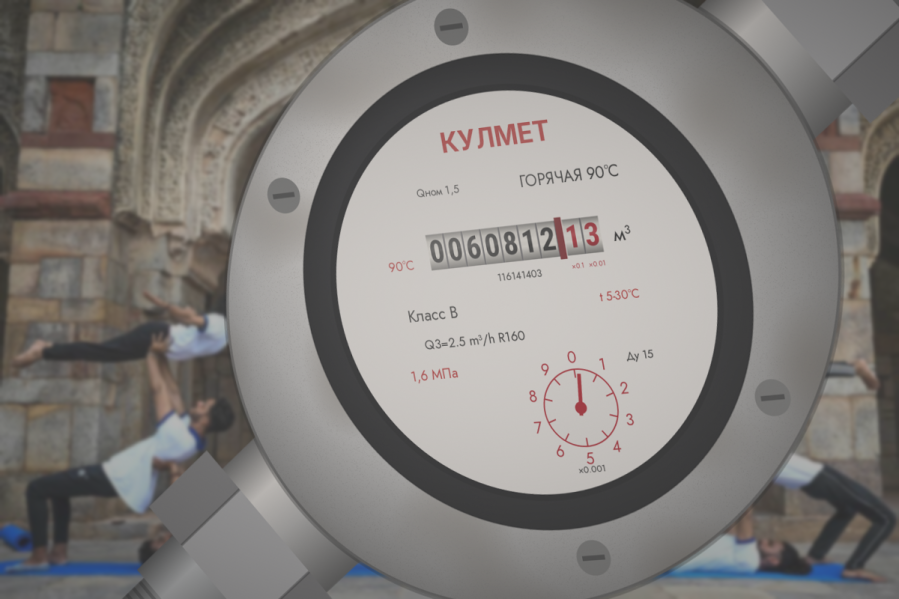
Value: 60812.130 m³
